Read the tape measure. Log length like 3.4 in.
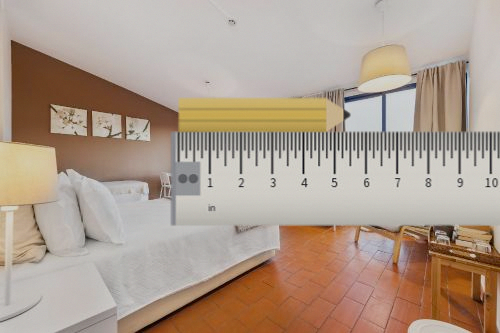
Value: 5.5 in
